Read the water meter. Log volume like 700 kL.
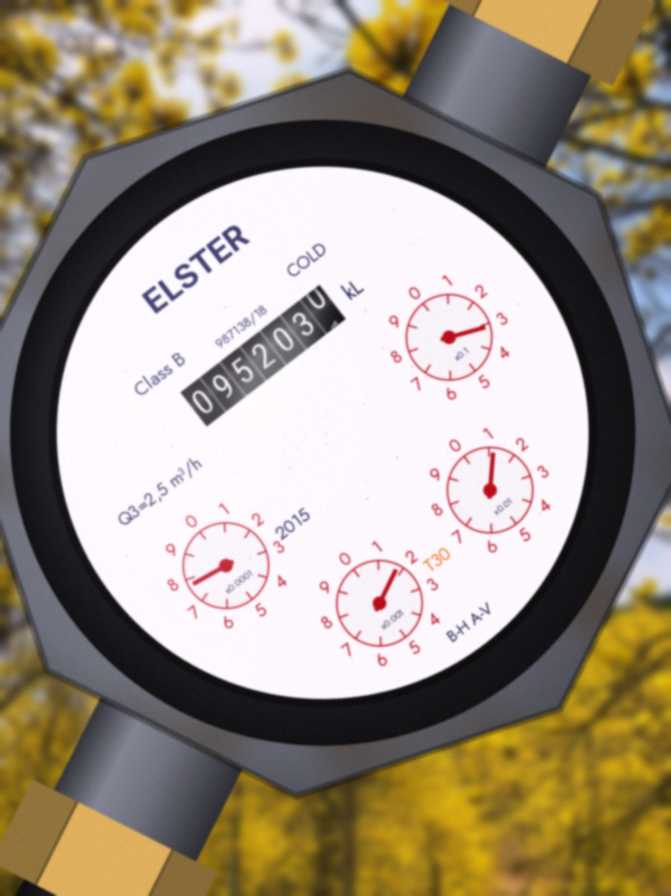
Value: 952030.3117 kL
